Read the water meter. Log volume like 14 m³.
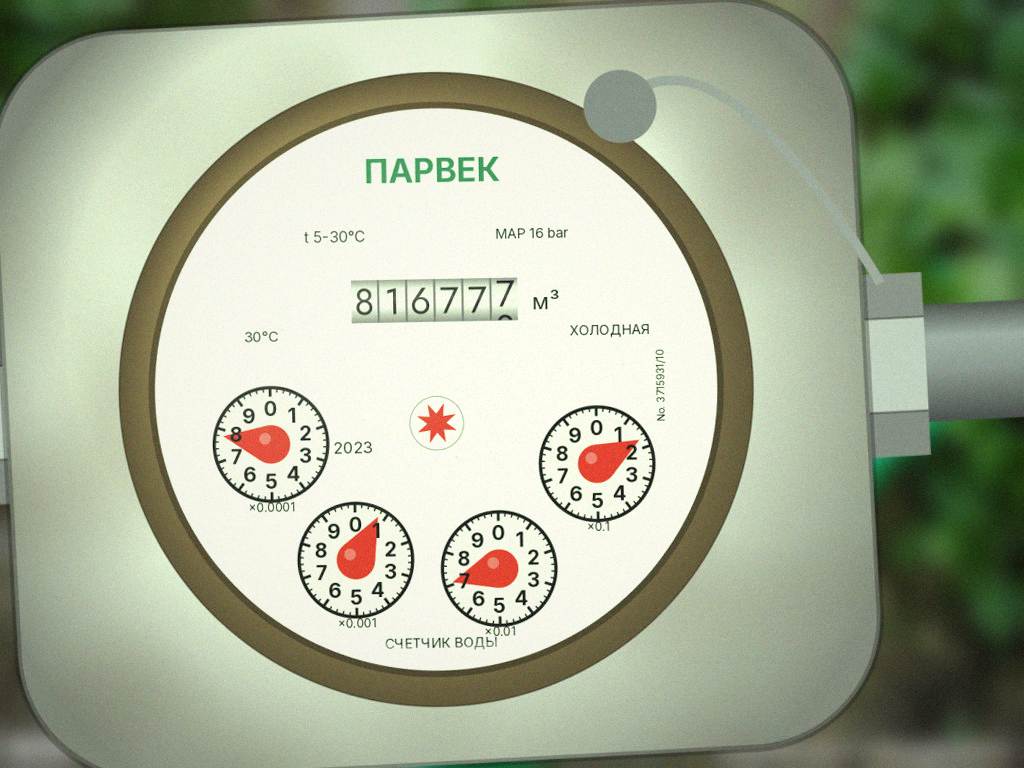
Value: 816777.1707 m³
